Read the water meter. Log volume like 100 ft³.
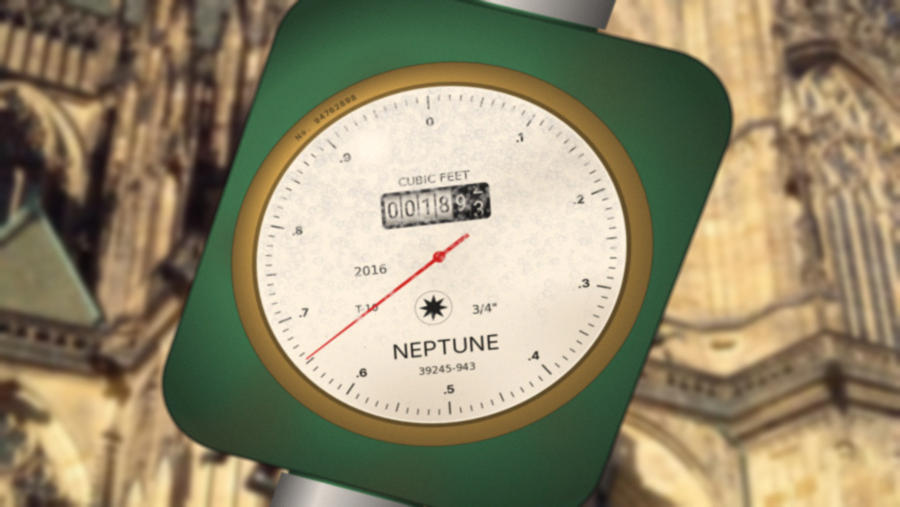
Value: 1892.65 ft³
